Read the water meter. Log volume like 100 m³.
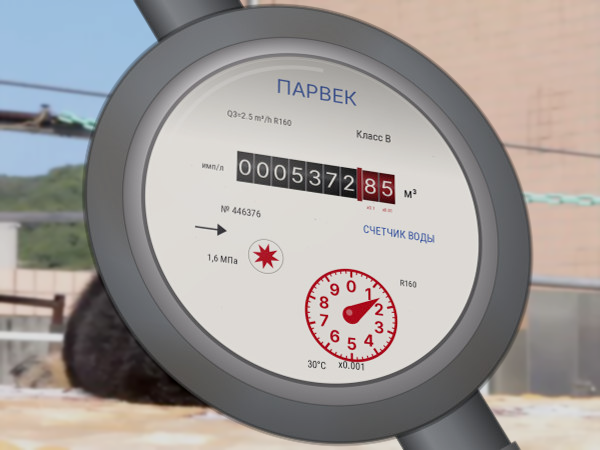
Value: 5372.851 m³
